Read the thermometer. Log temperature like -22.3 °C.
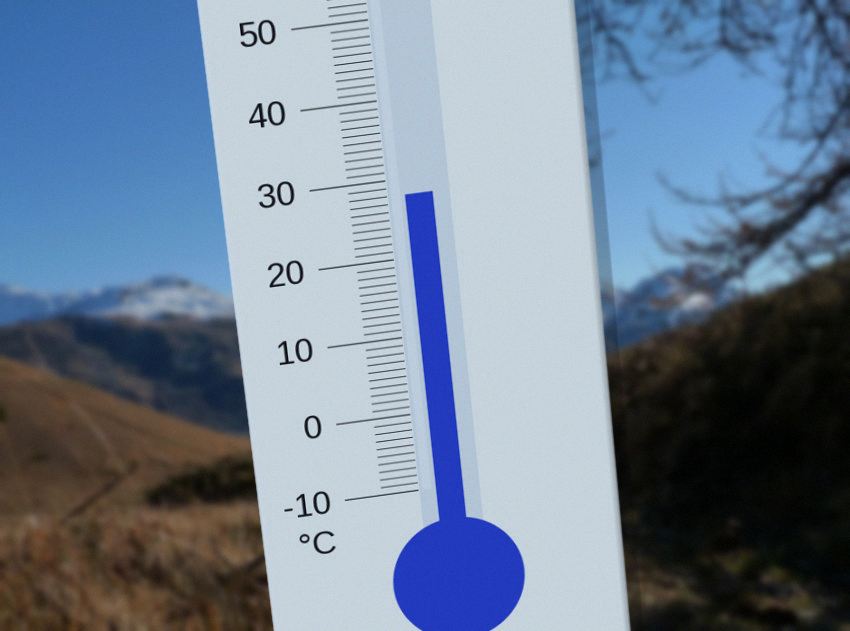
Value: 28 °C
